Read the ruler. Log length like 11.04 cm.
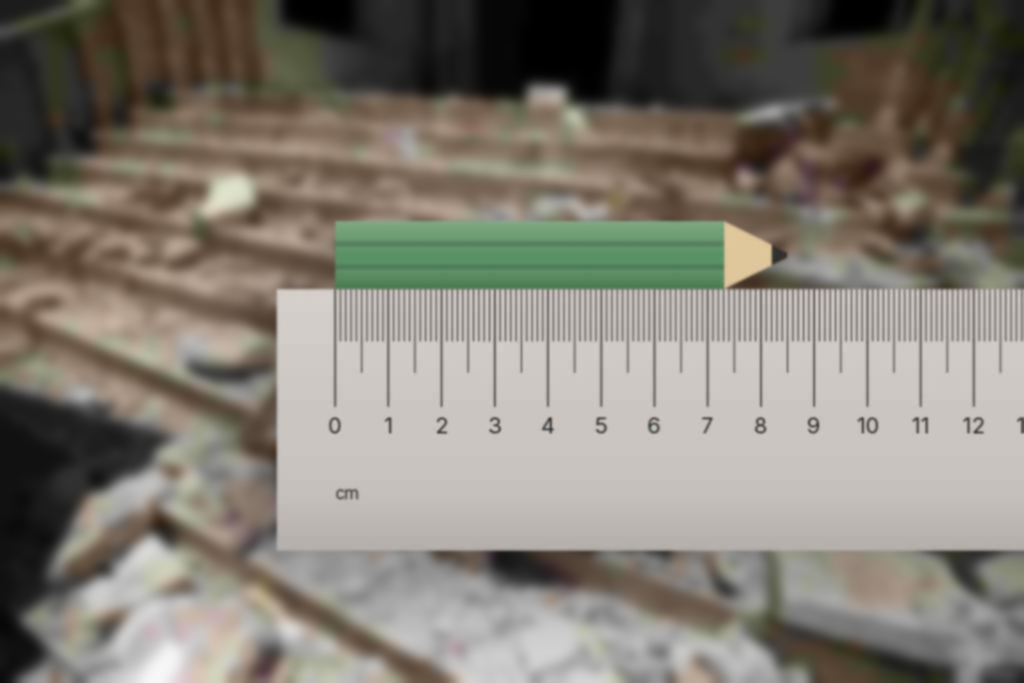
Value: 8.5 cm
